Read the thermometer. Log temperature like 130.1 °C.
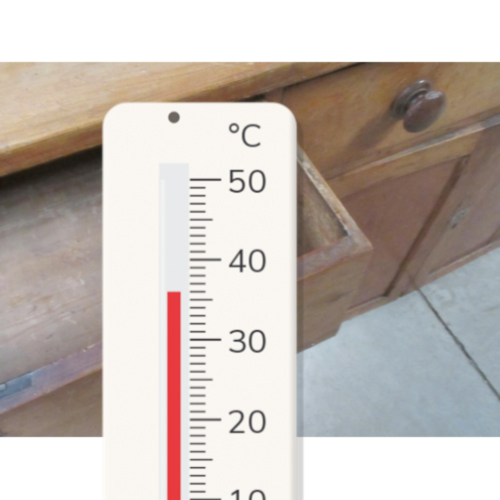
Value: 36 °C
